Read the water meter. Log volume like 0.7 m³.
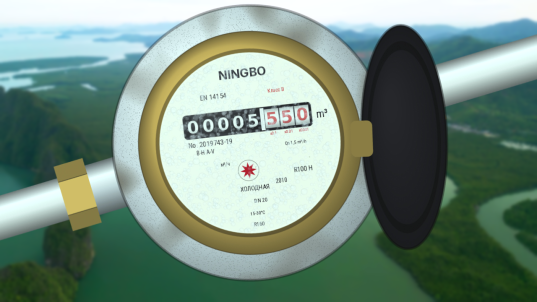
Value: 5.550 m³
